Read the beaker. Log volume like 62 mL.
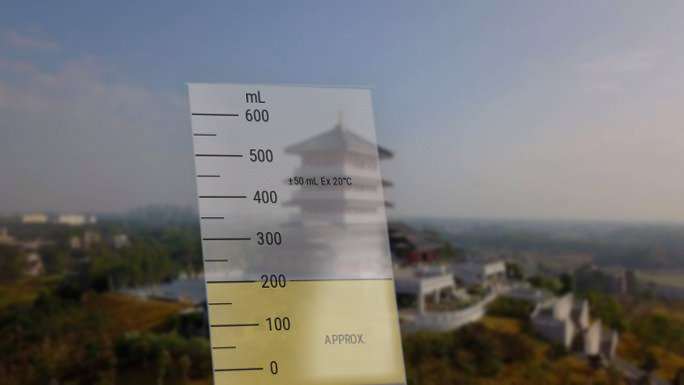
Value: 200 mL
